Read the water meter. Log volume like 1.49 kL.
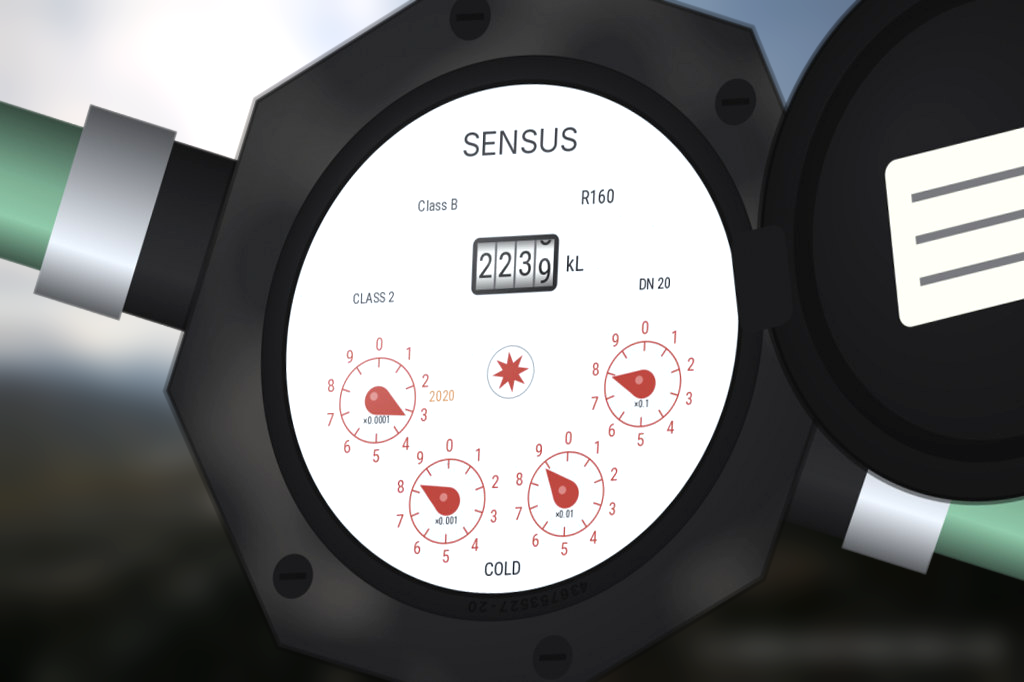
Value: 2238.7883 kL
